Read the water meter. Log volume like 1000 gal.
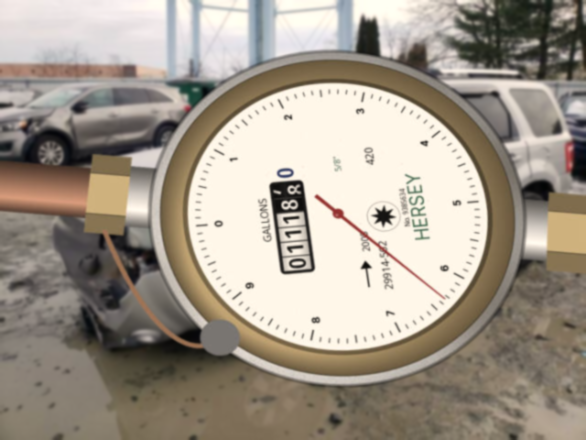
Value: 111876.3 gal
